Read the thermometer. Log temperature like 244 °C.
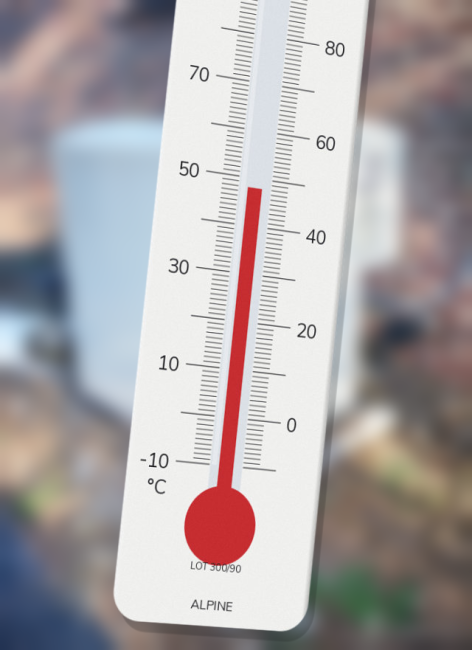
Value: 48 °C
